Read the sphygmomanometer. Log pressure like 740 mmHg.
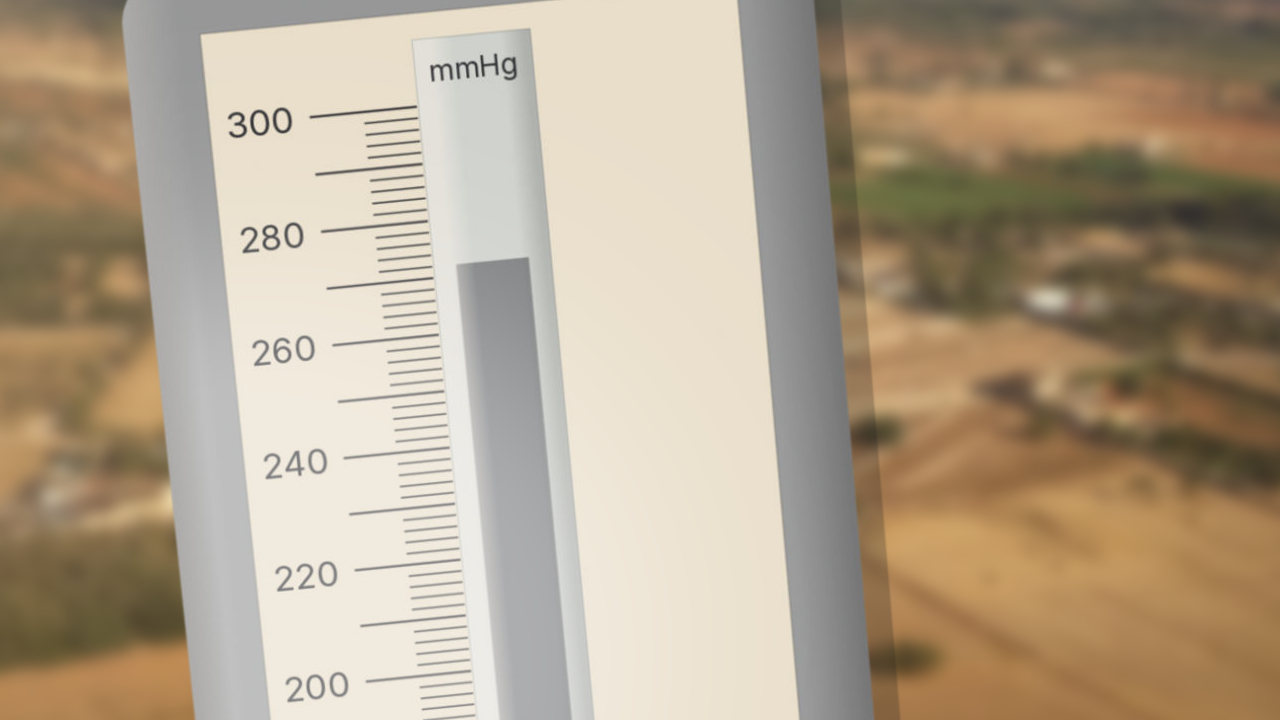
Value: 272 mmHg
